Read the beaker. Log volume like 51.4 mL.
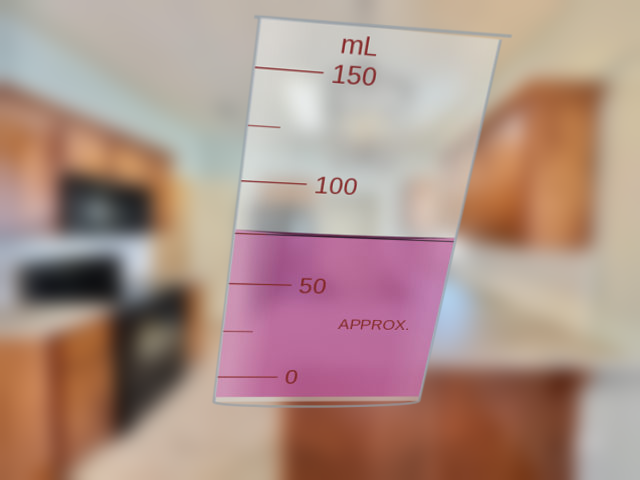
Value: 75 mL
